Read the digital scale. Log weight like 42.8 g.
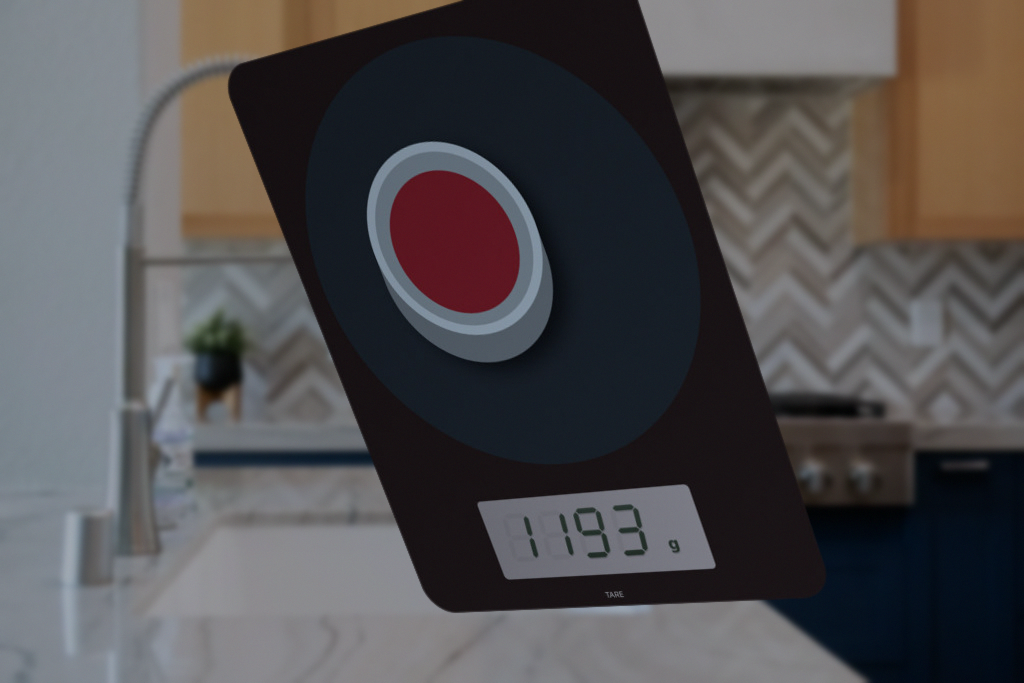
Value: 1193 g
